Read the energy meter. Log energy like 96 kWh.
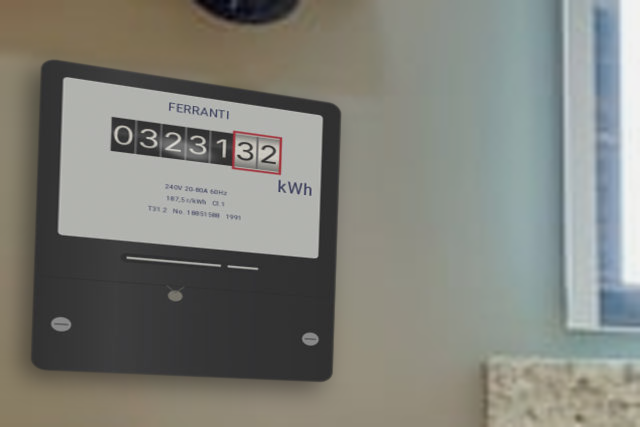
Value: 3231.32 kWh
